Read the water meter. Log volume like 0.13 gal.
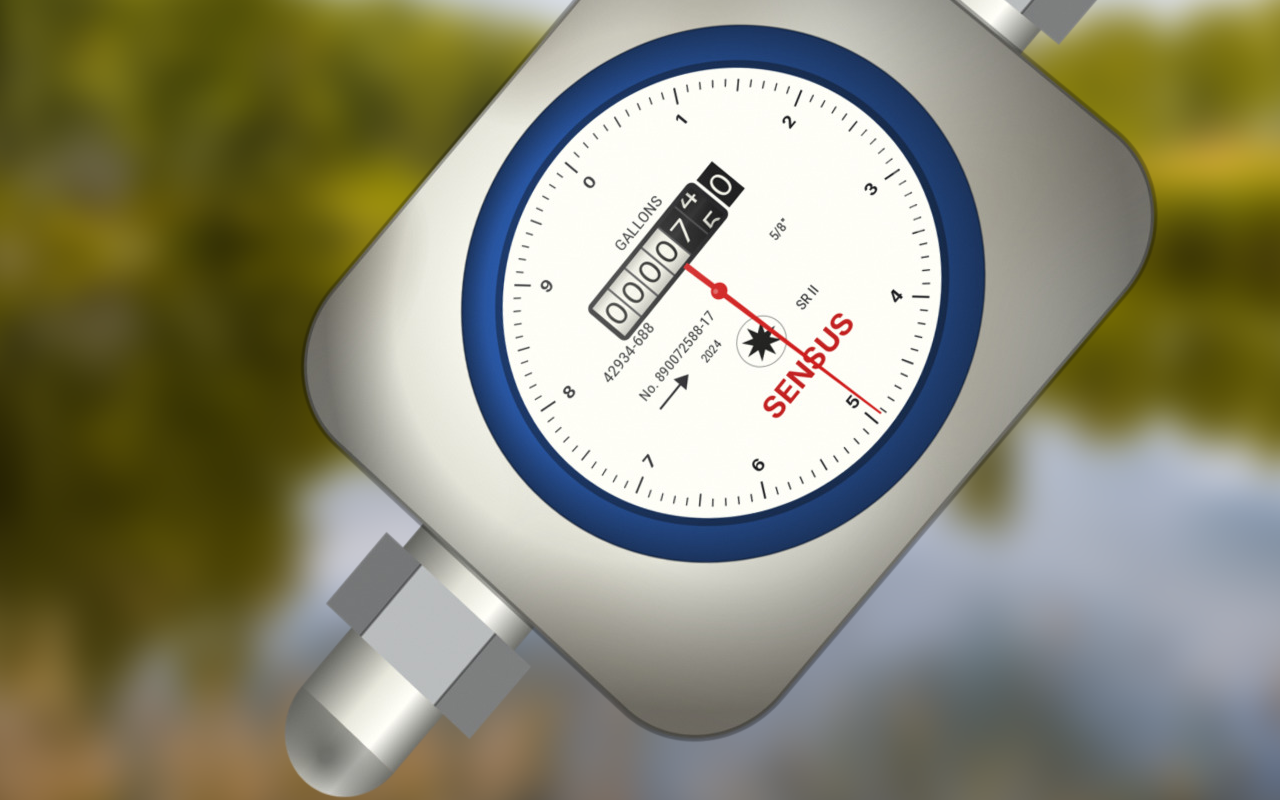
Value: 744.9 gal
